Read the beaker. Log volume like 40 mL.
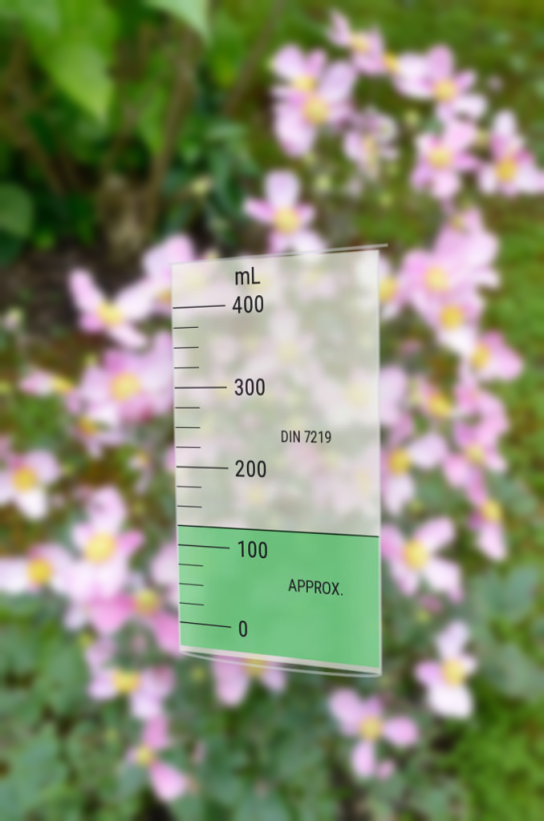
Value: 125 mL
